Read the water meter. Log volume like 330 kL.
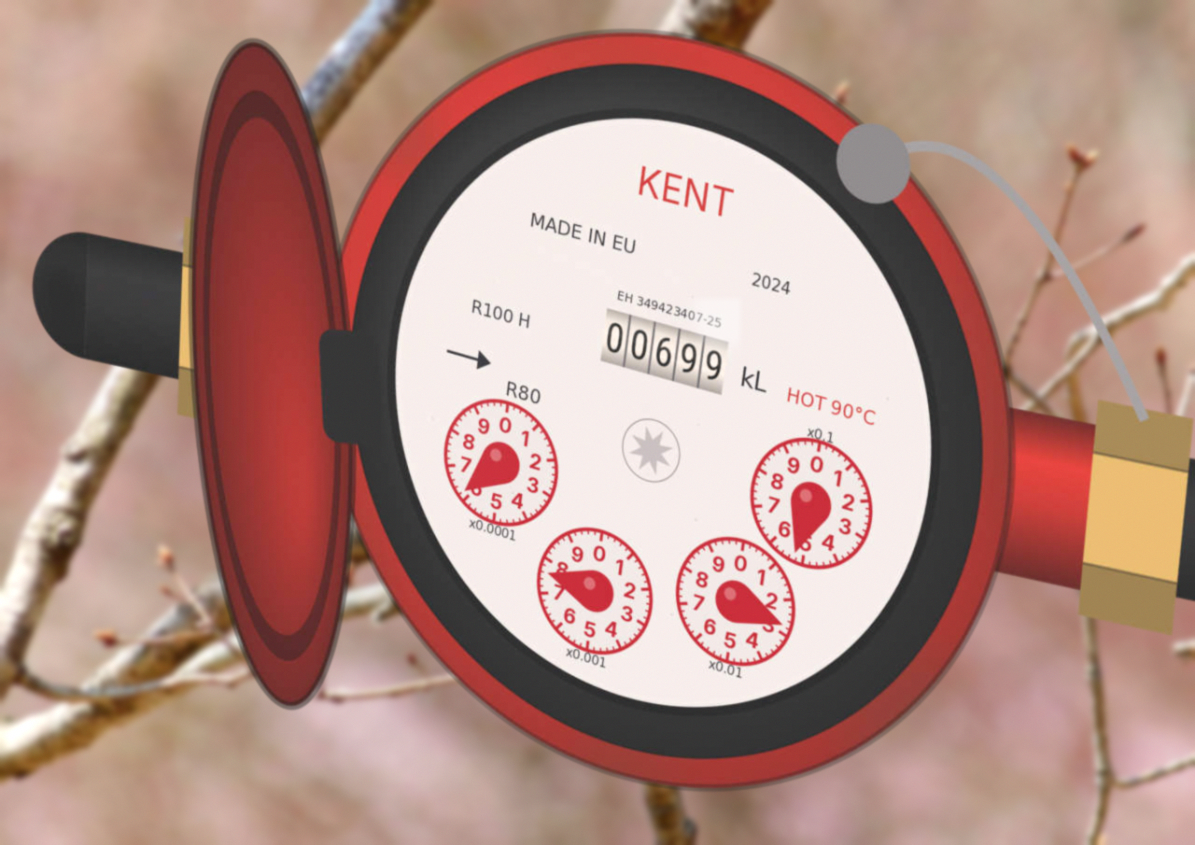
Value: 699.5276 kL
